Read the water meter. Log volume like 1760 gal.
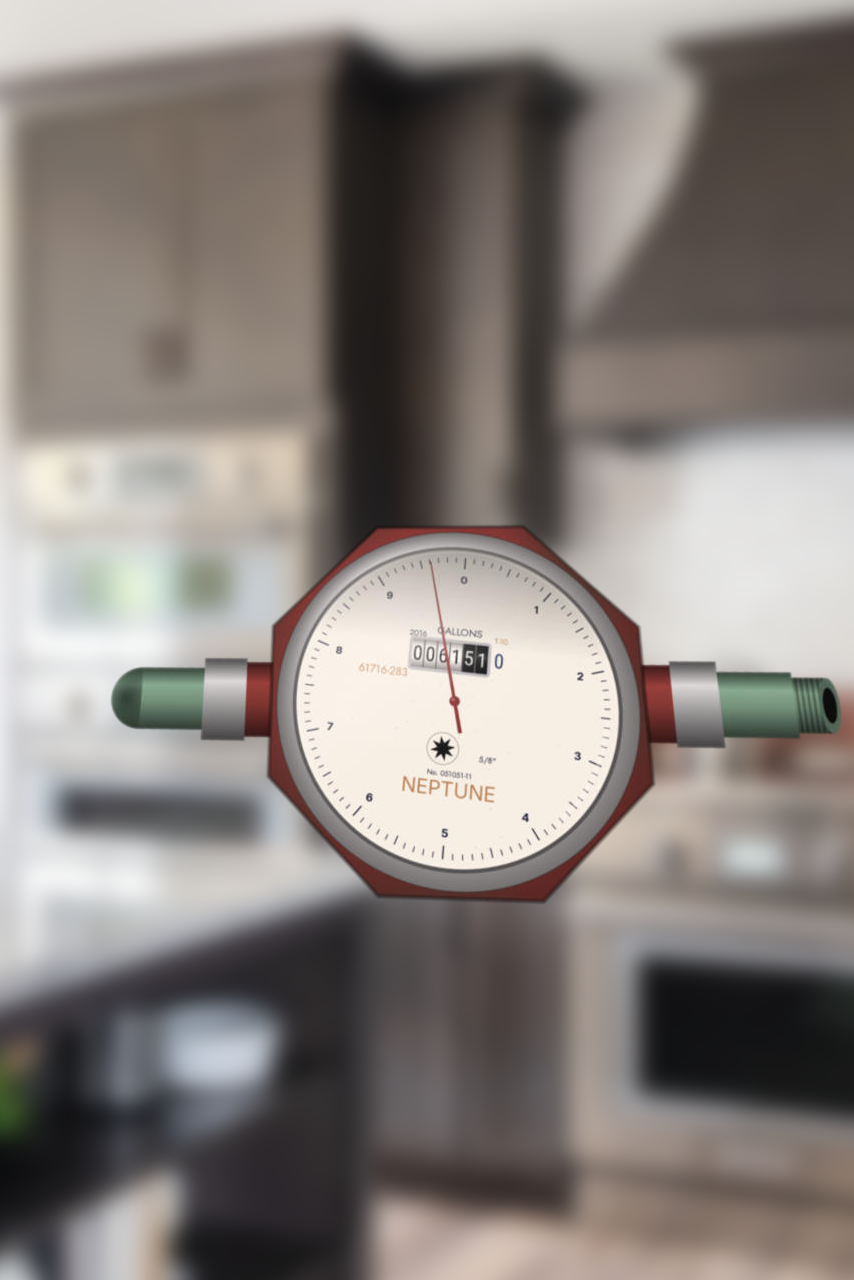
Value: 61509.6 gal
